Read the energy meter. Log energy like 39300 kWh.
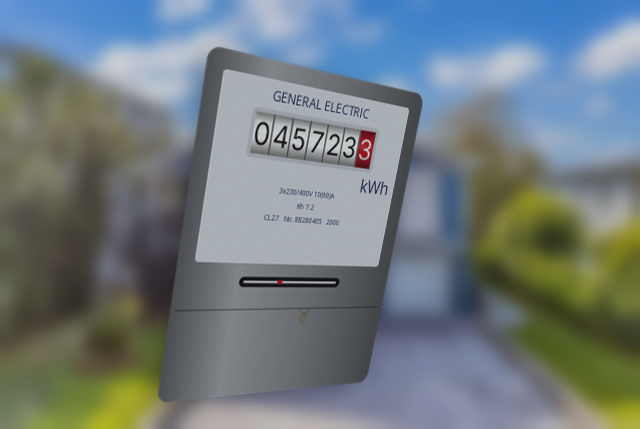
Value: 45723.3 kWh
